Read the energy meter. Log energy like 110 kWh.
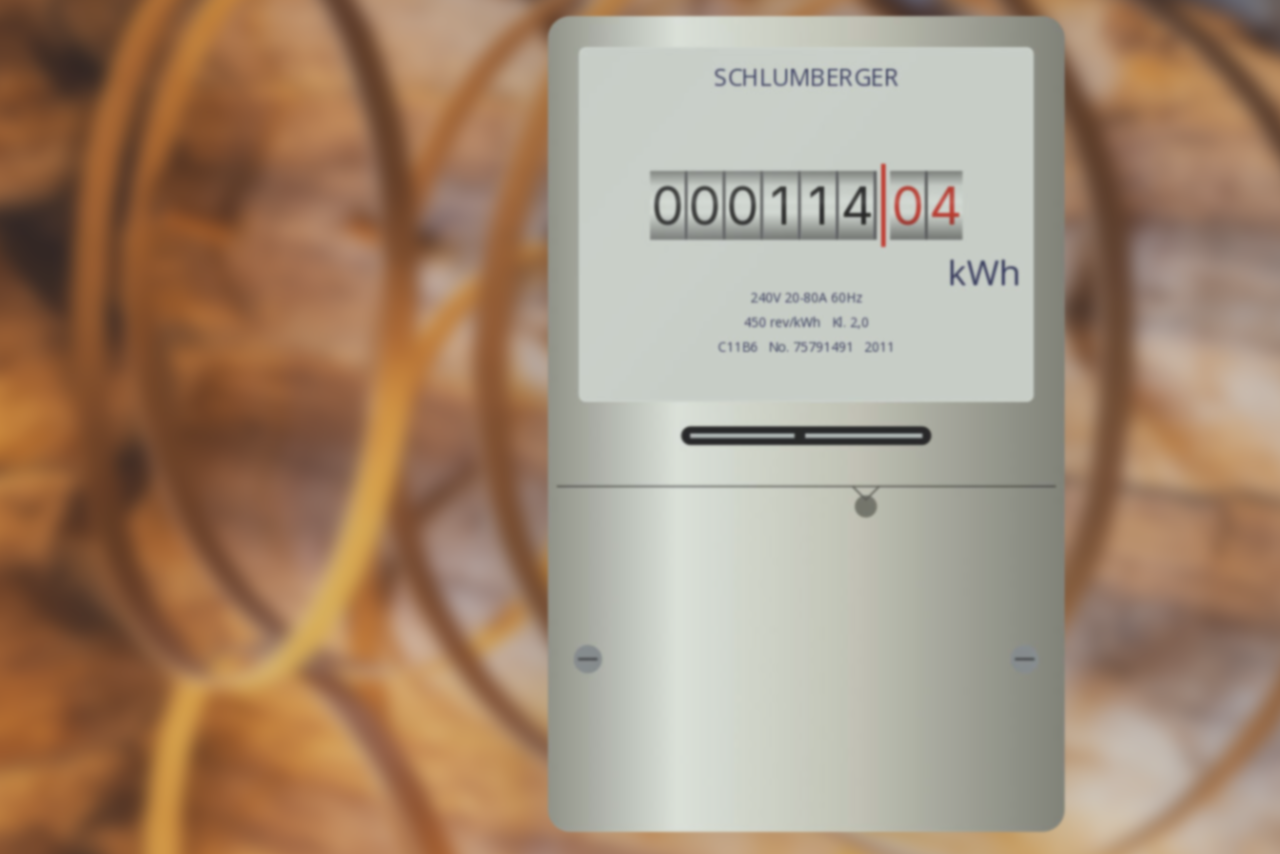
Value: 114.04 kWh
